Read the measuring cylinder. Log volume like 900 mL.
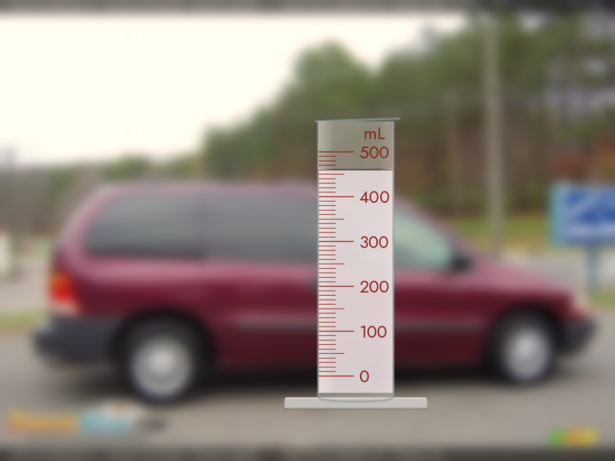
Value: 460 mL
